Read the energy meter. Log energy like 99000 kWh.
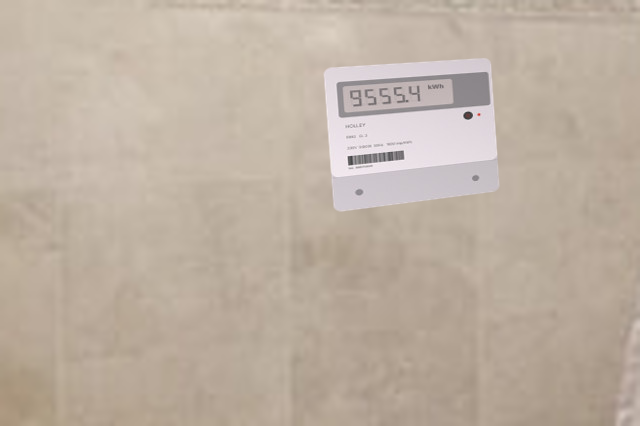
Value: 9555.4 kWh
